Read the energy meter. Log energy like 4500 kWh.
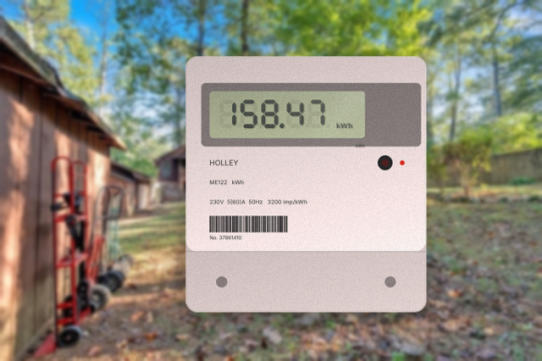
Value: 158.47 kWh
